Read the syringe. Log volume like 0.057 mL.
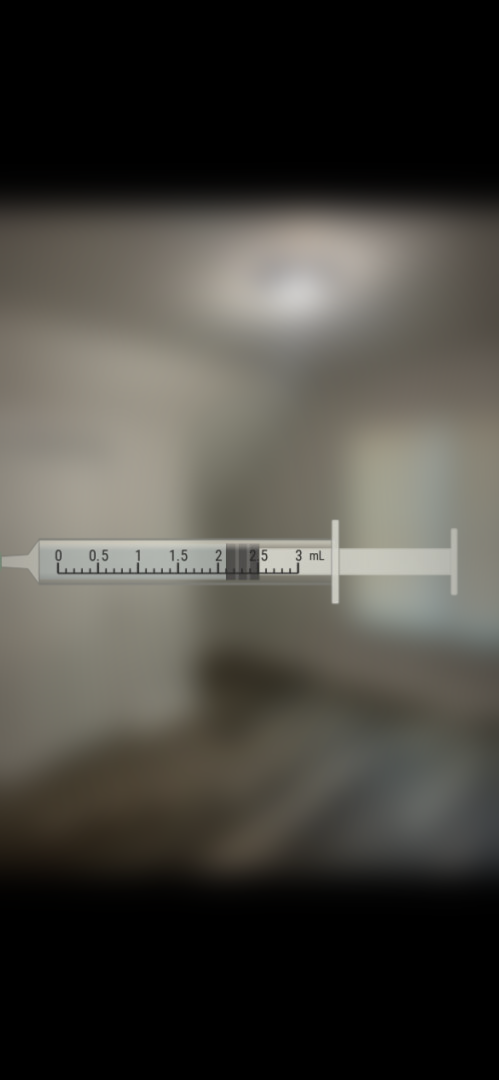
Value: 2.1 mL
